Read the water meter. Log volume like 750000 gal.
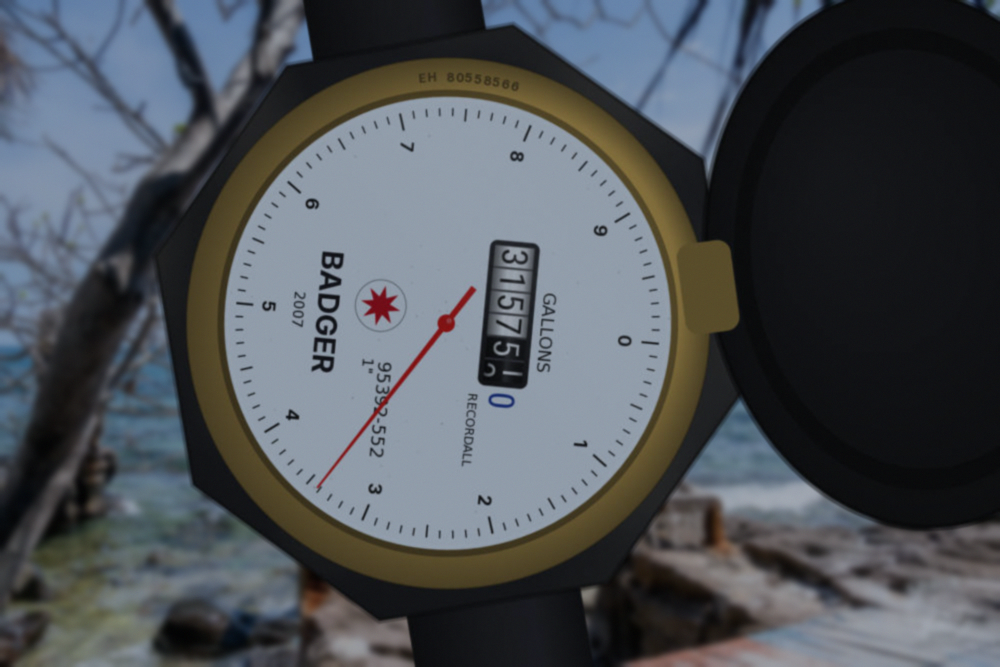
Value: 3157513.4 gal
